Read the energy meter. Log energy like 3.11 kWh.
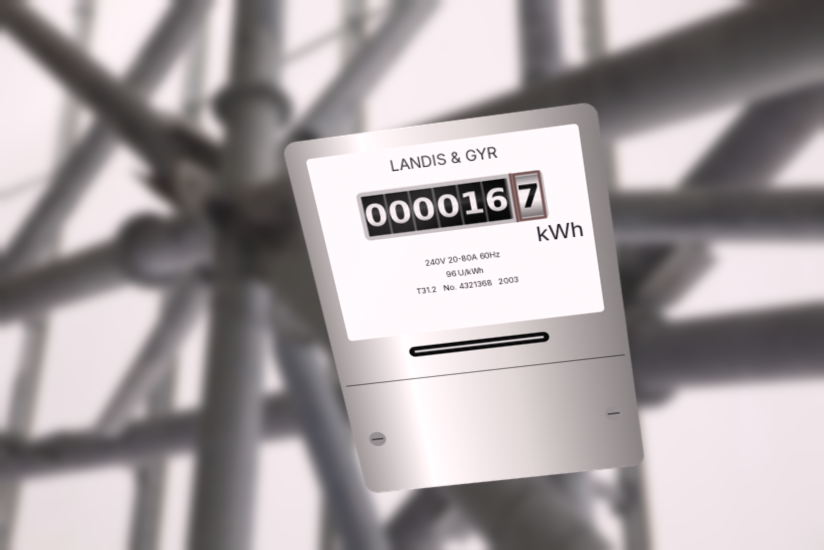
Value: 16.7 kWh
